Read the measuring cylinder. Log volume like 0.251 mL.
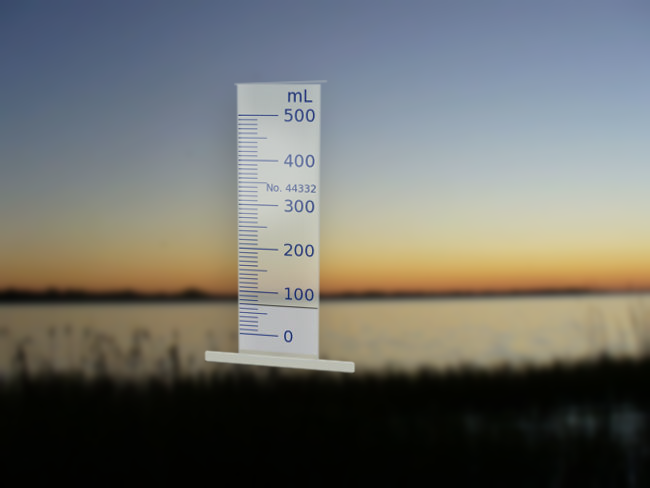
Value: 70 mL
